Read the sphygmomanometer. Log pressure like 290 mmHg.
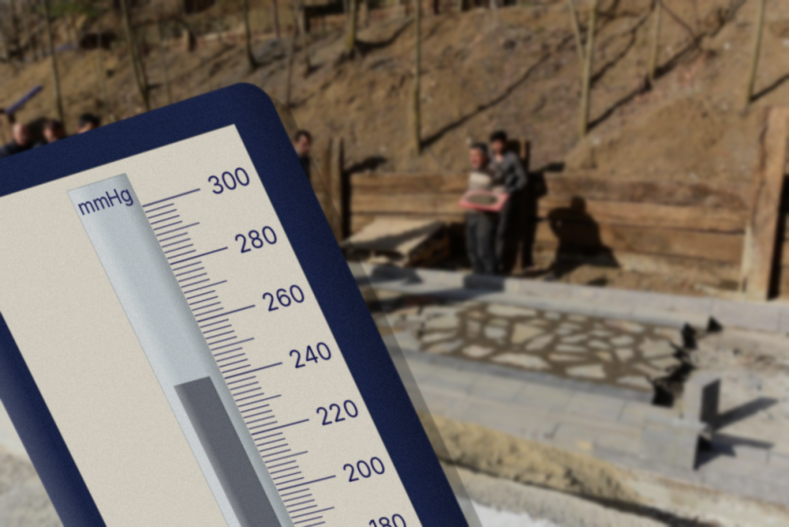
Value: 242 mmHg
